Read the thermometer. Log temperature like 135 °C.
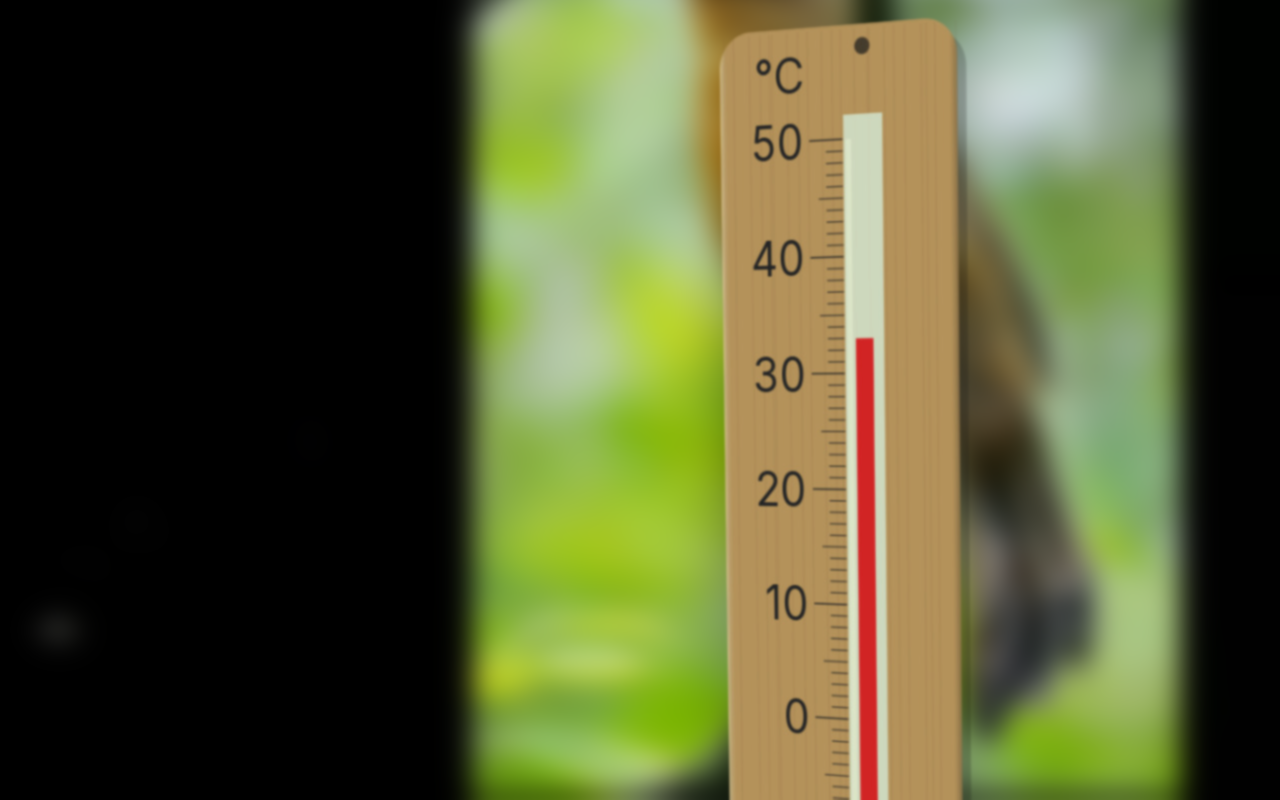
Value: 33 °C
